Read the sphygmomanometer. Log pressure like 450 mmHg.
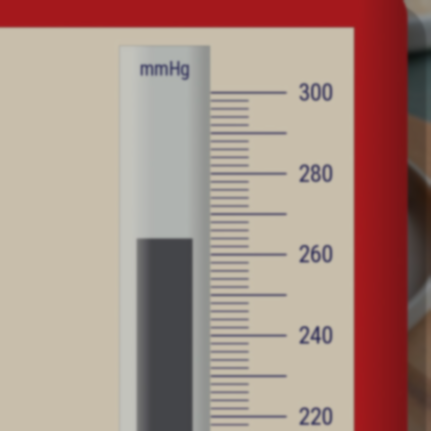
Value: 264 mmHg
